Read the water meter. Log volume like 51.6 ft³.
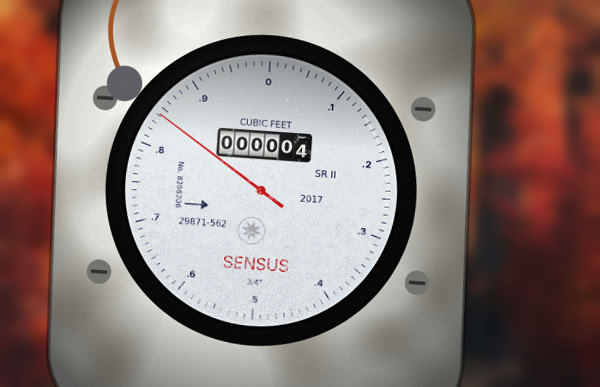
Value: 3.84 ft³
